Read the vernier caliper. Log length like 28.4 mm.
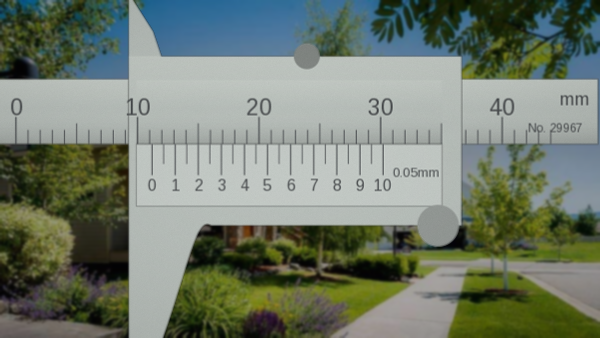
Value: 11.2 mm
